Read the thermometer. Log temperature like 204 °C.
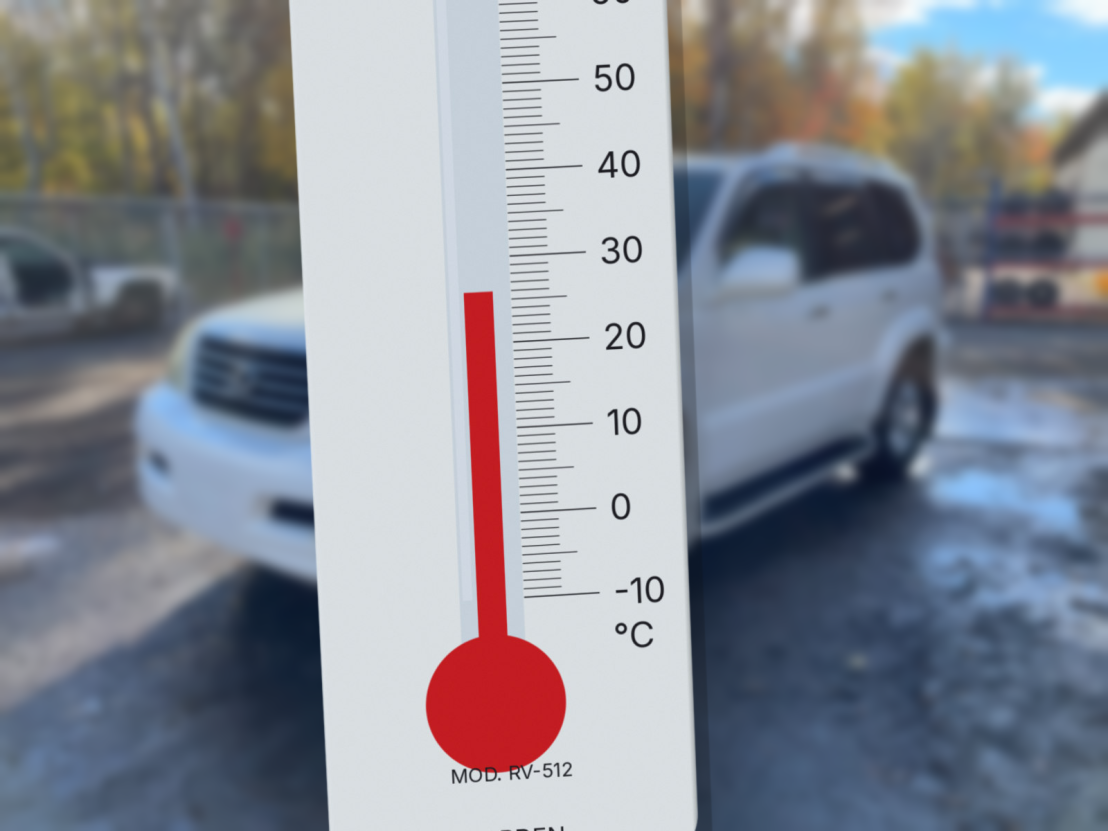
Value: 26 °C
